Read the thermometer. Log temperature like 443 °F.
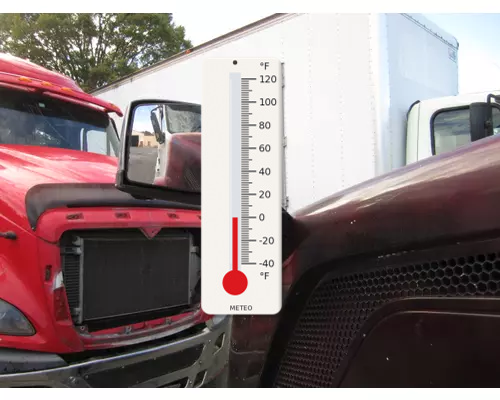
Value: 0 °F
